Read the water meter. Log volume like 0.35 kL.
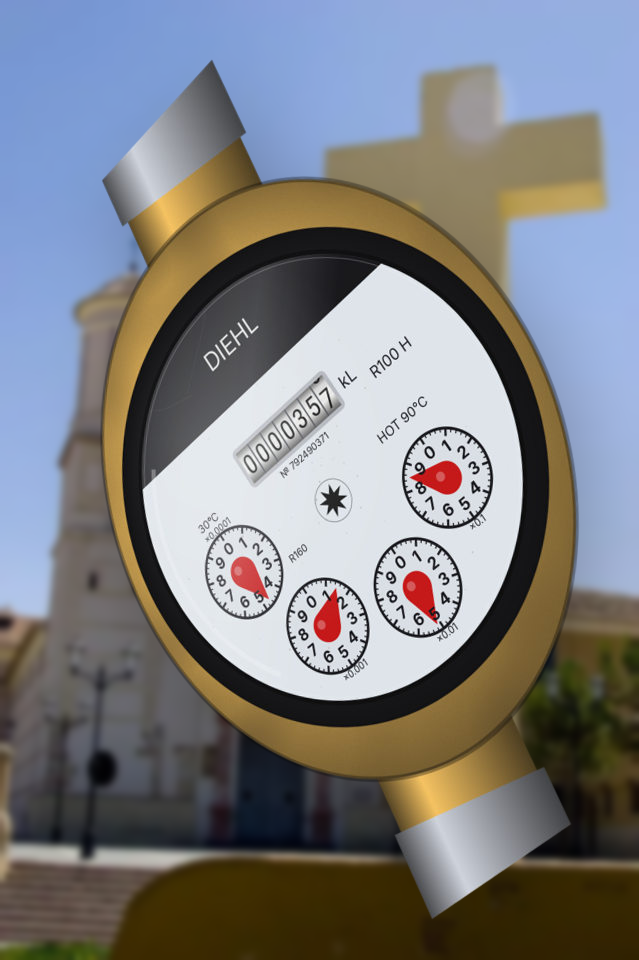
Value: 356.8514 kL
